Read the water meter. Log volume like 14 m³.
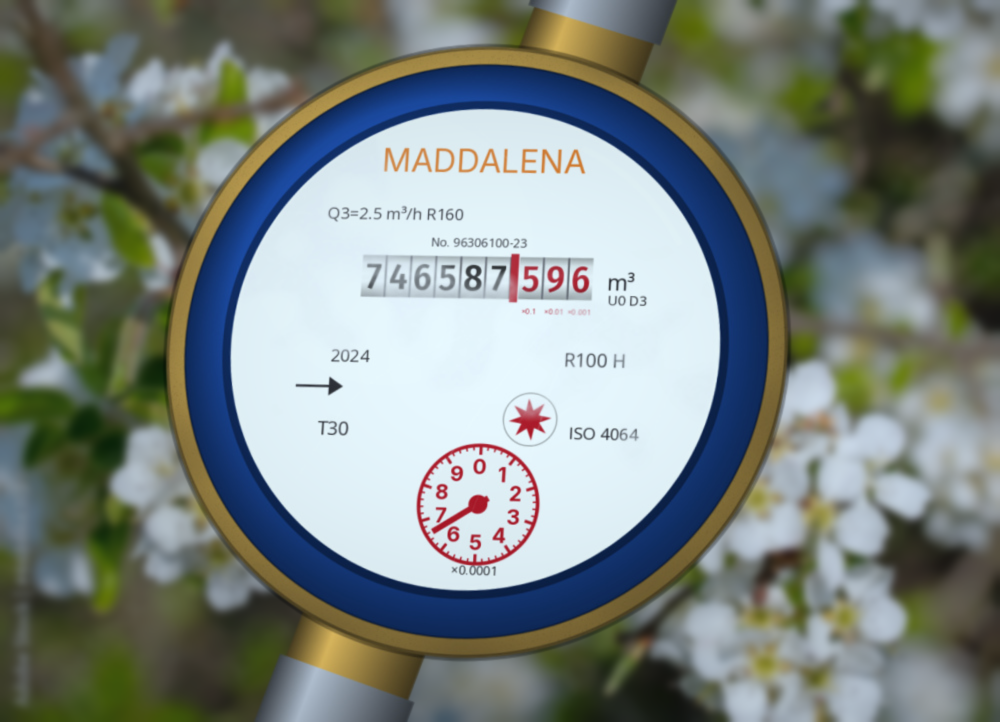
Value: 746587.5966 m³
